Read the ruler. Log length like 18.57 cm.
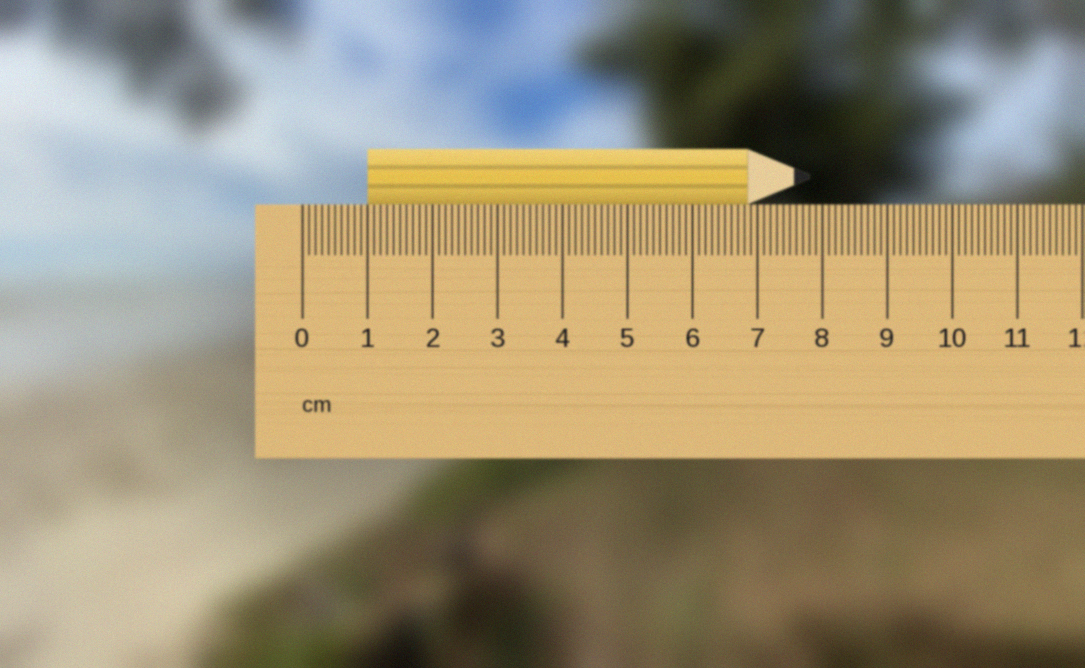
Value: 6.8 cm
